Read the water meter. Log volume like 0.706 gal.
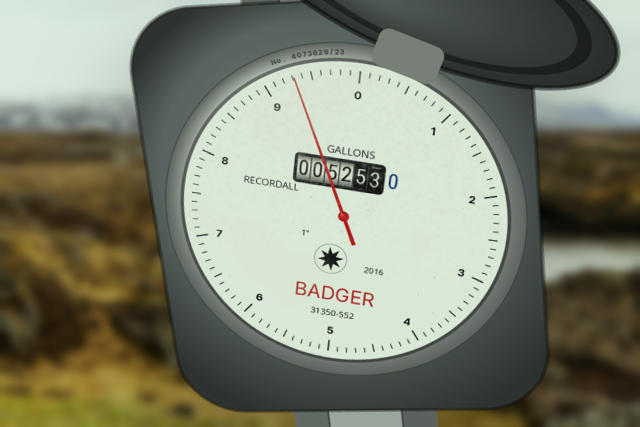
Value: 52529.3 gal
